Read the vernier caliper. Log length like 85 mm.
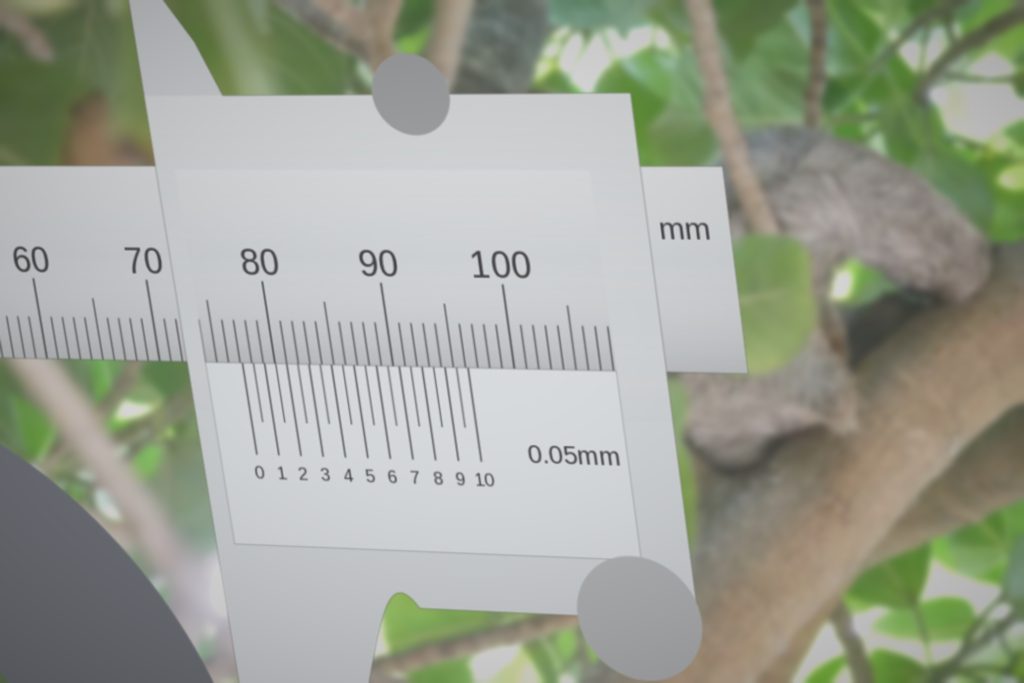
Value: 77.2 mm
